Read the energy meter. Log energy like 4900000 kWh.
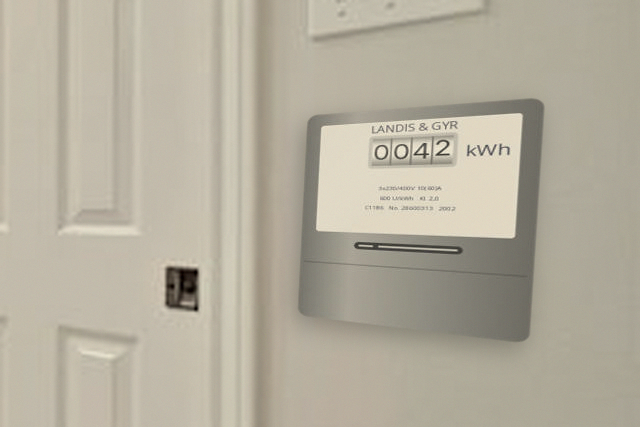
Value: 42 kWh
